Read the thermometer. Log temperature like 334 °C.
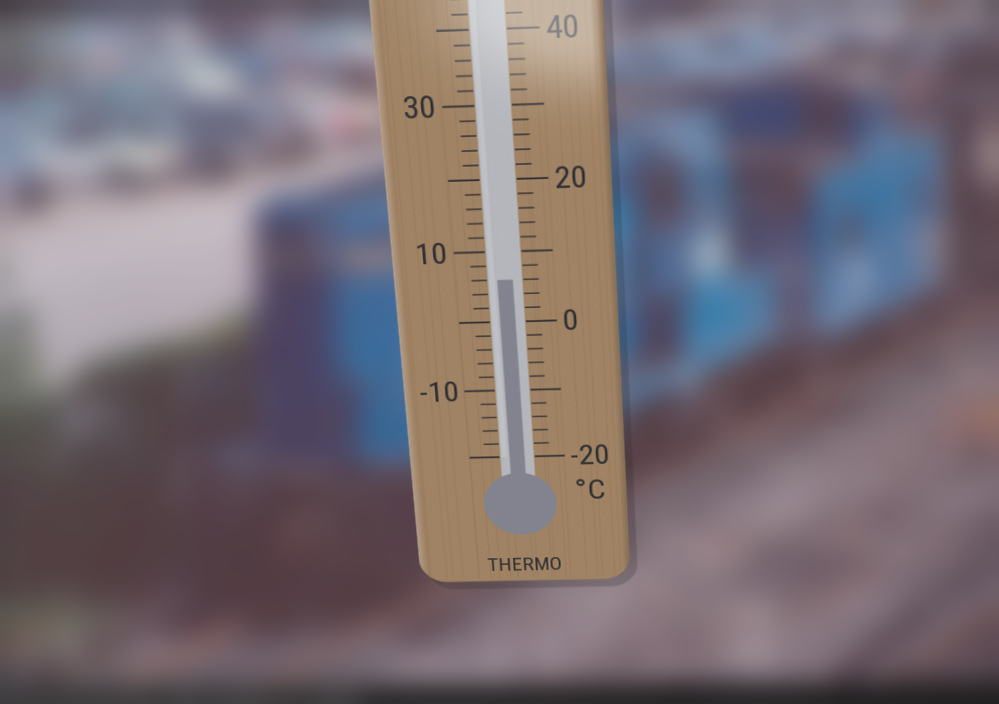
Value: 6 °C
